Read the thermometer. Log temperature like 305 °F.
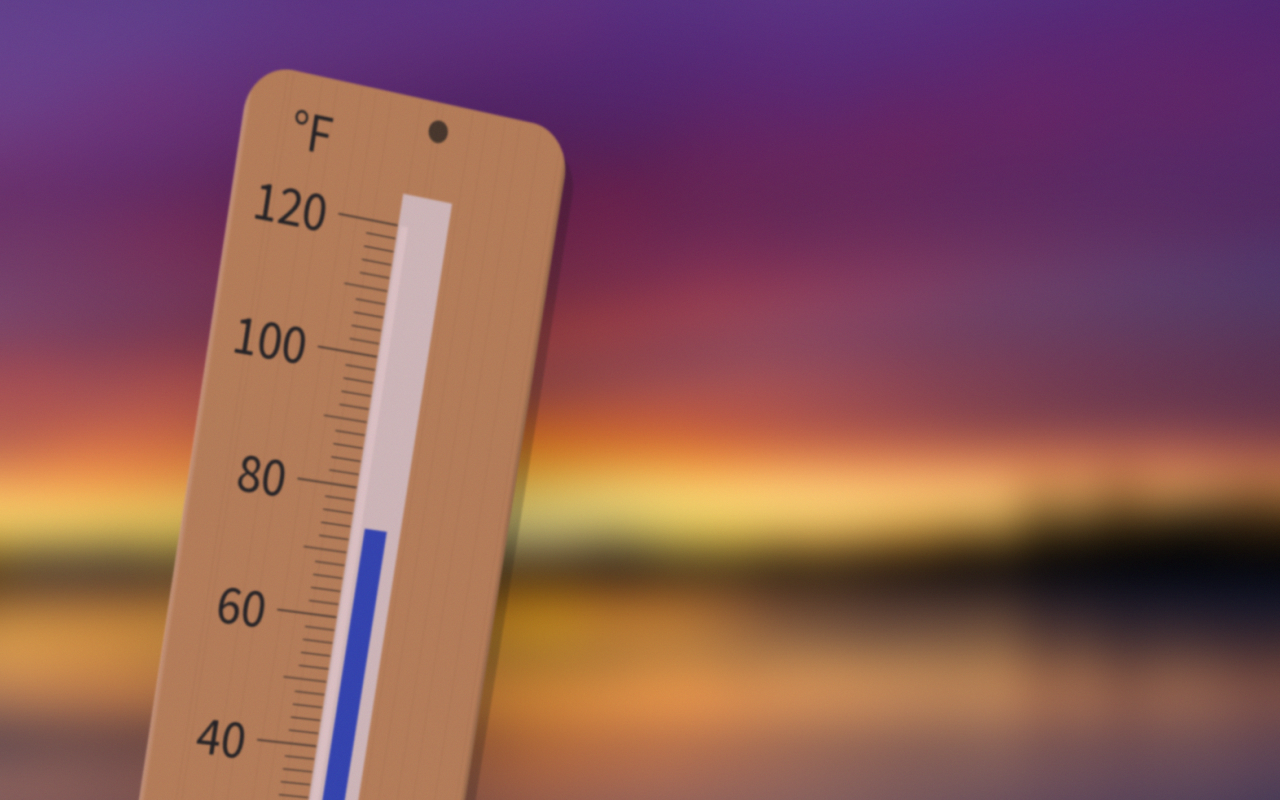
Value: 74 °F
